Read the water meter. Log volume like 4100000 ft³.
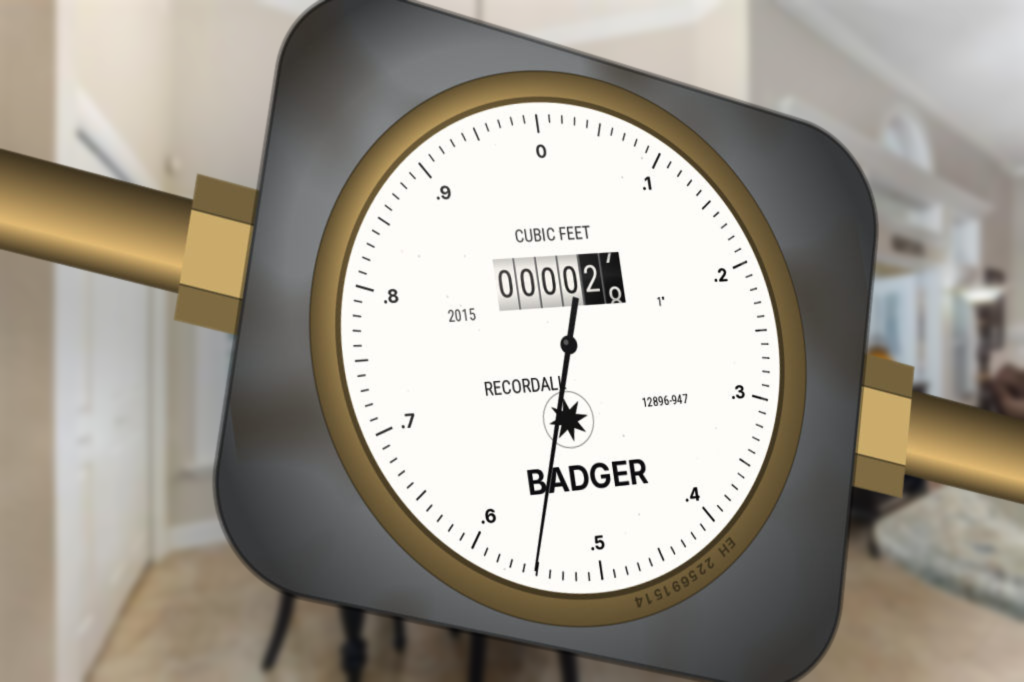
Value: 27.55 ft³
